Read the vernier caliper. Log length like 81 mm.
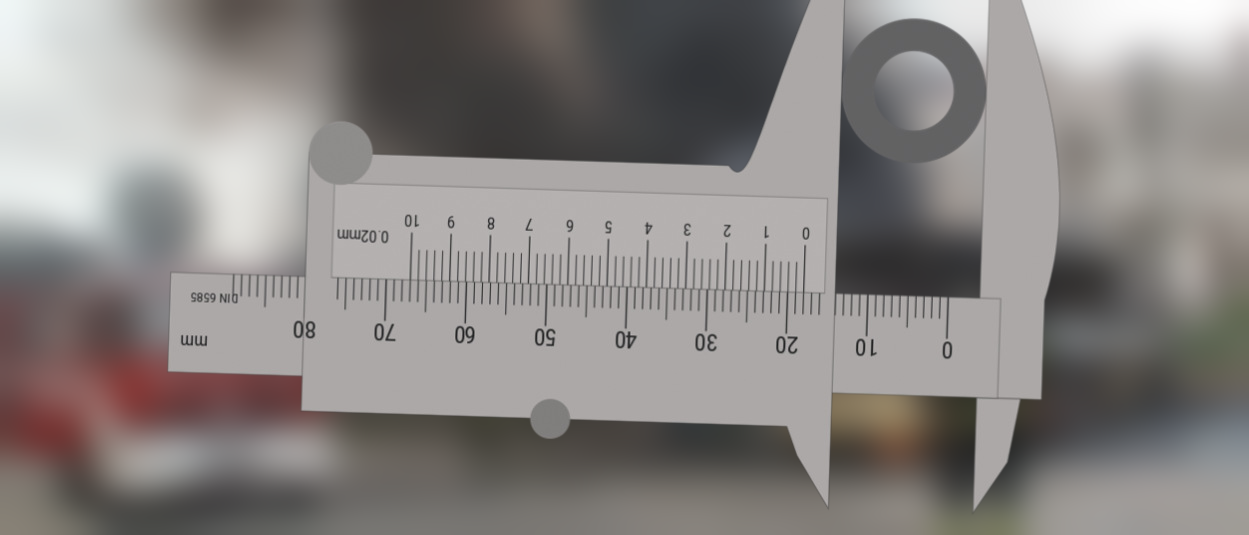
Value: 18.0 mm
